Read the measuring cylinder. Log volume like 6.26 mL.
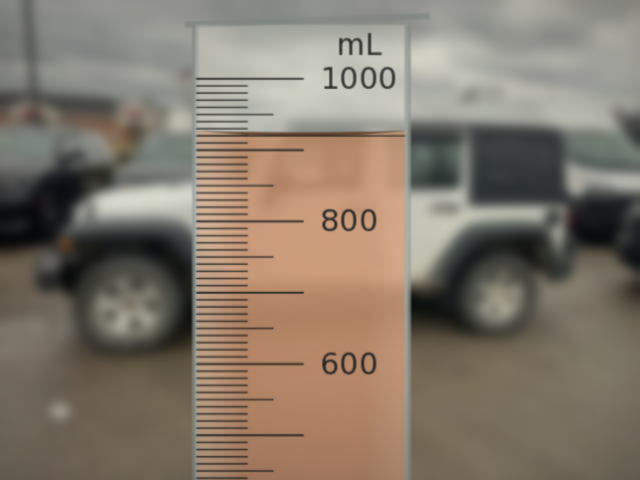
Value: 920 mL
